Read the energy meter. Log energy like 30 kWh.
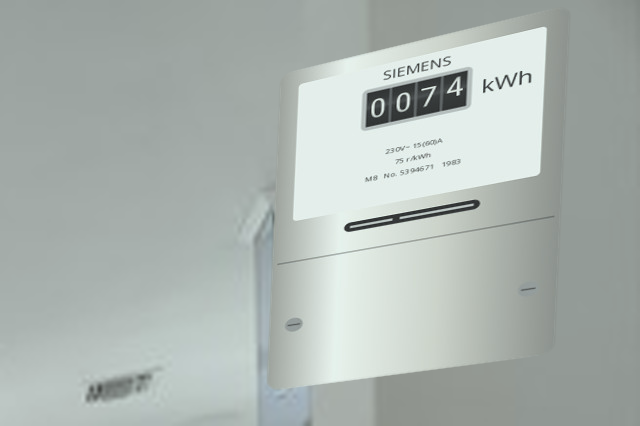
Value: 74 kWh
